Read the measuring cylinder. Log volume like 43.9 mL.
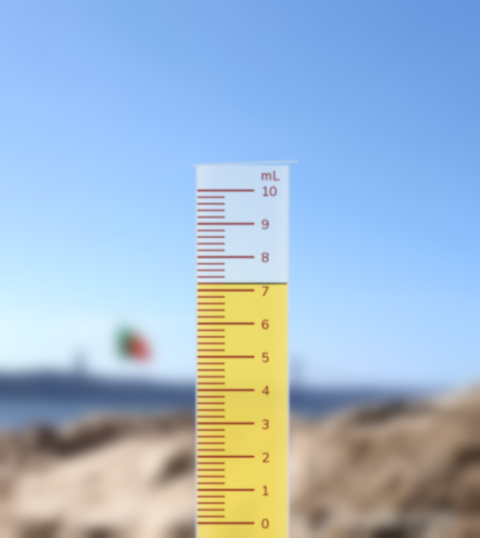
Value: 7.2 mL
